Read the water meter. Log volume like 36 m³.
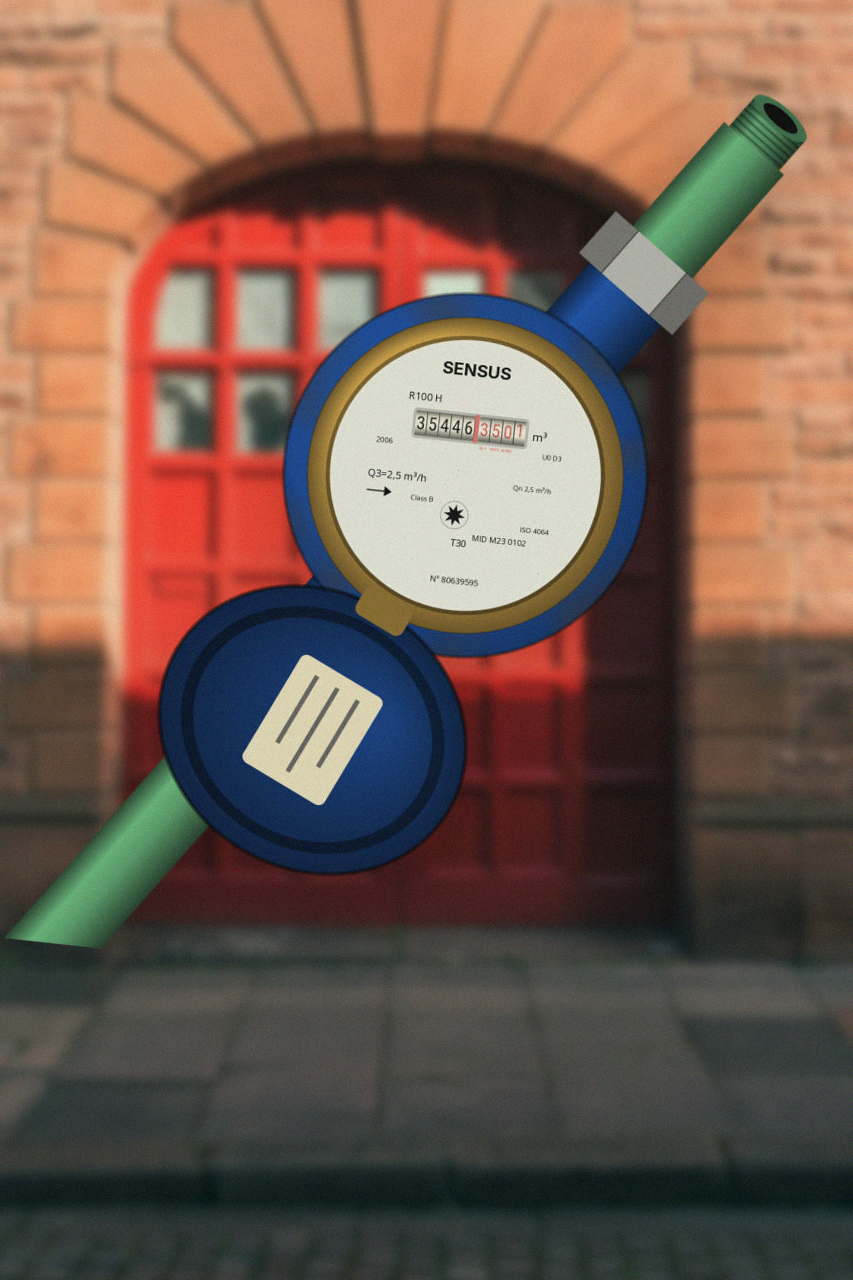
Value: 35446.3501 m³
